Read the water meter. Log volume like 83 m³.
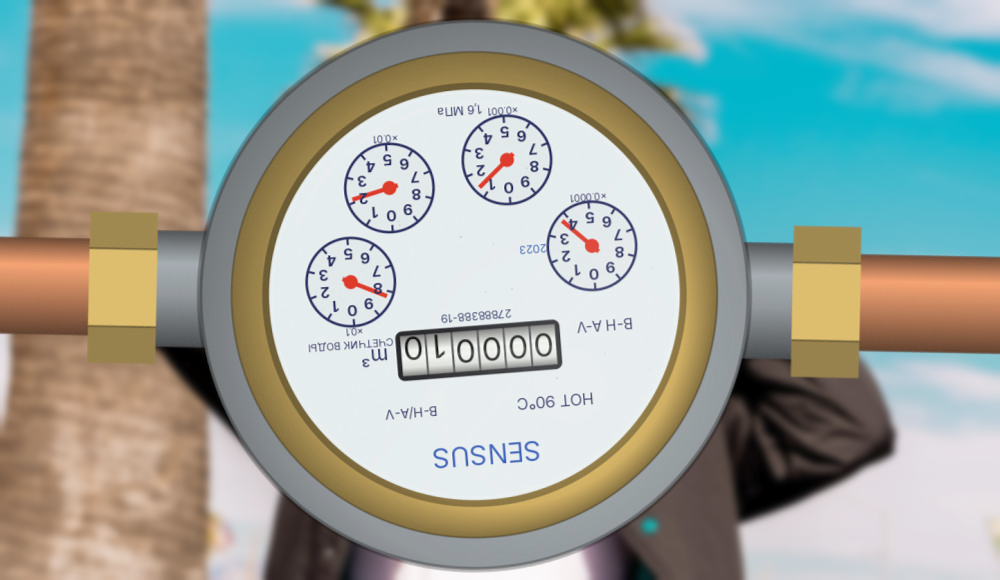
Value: 9.8213 m³
